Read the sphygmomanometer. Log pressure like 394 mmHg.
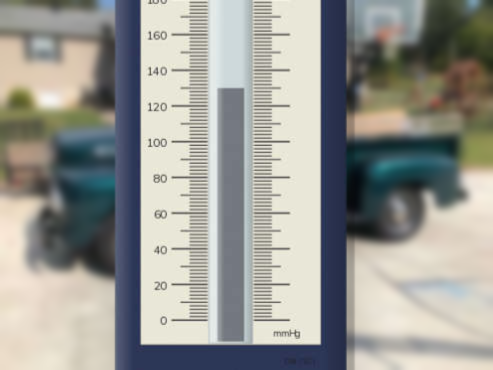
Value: 130 mmHg
